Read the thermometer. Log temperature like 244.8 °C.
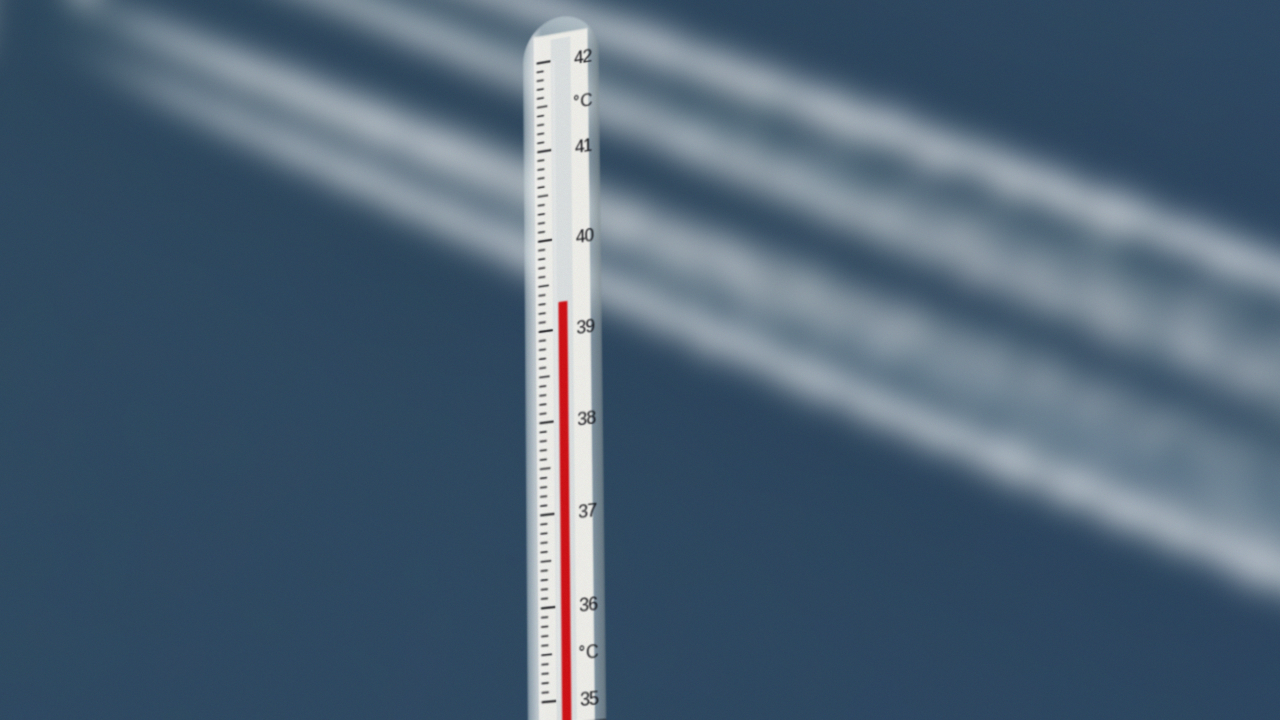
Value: 39.3 °C
